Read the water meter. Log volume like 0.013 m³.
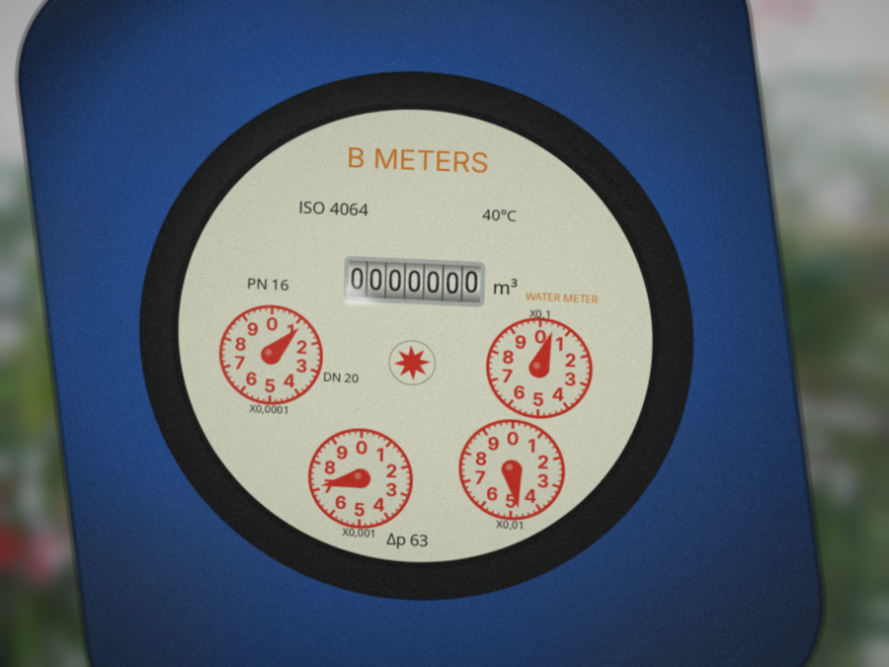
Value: 0.0471 m³
